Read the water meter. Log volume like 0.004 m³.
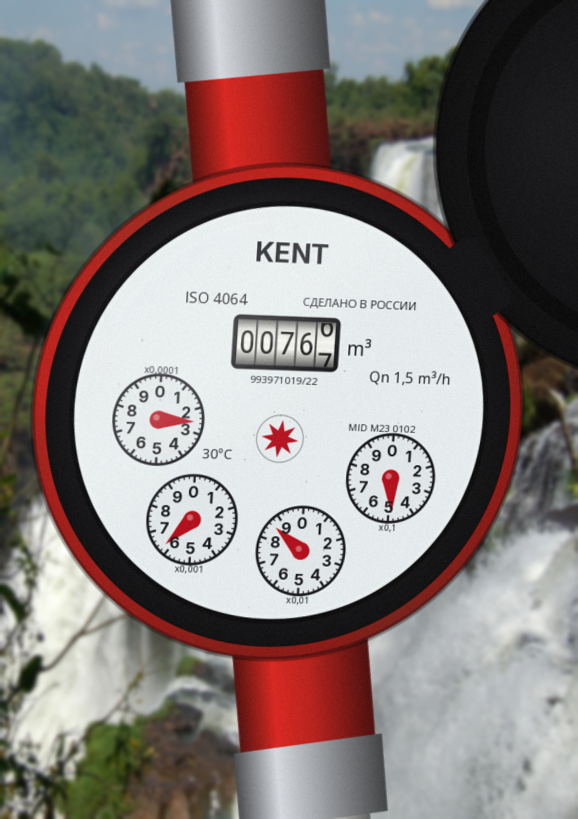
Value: 766.4862 m³
